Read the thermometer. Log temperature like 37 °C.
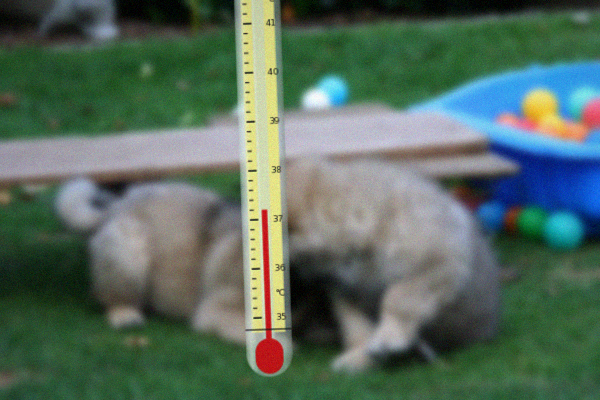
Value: 37.2 °C
